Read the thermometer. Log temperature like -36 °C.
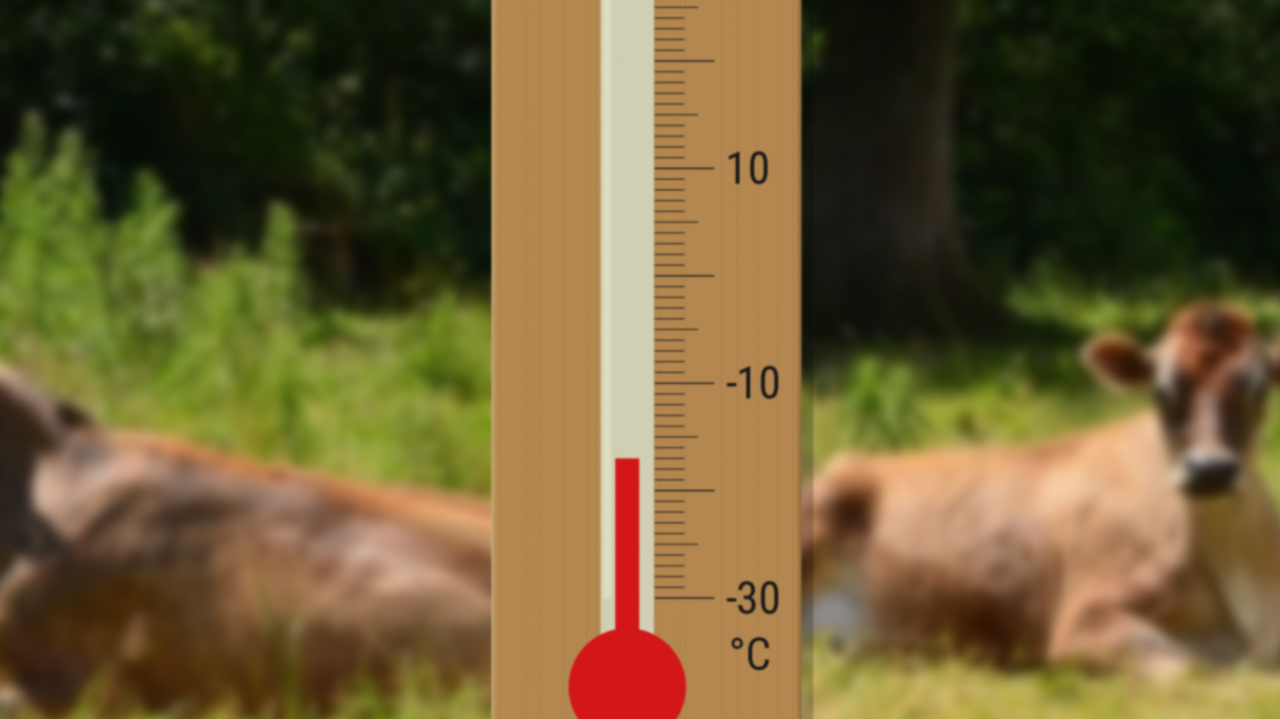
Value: -17 °C
